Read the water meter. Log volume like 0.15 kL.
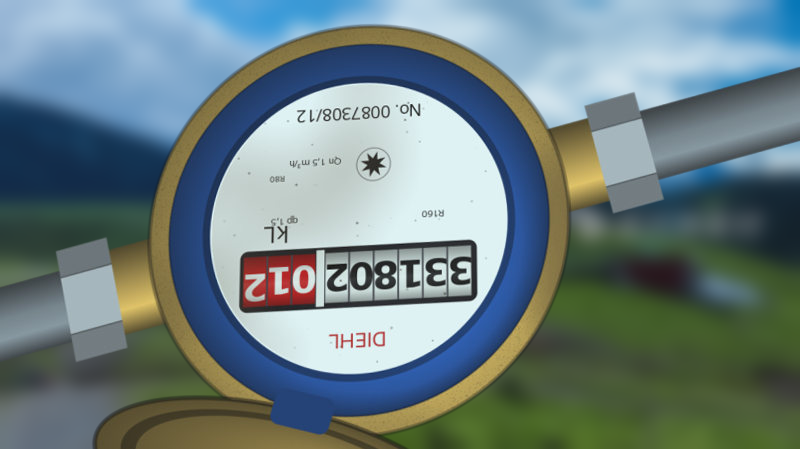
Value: 331802.012 kL
